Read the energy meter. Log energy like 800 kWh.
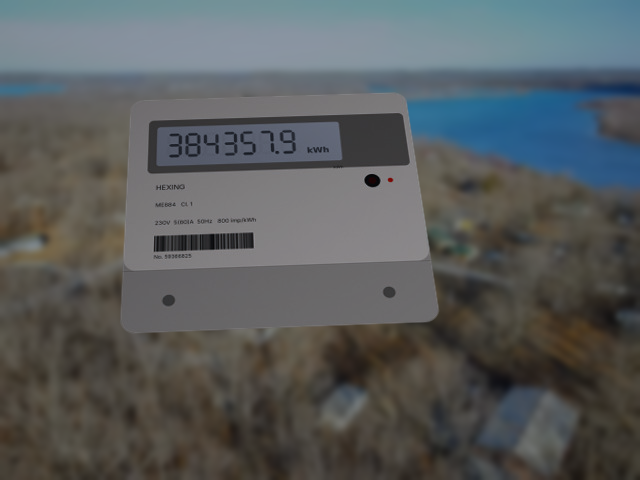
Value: 384357.9 kWh
